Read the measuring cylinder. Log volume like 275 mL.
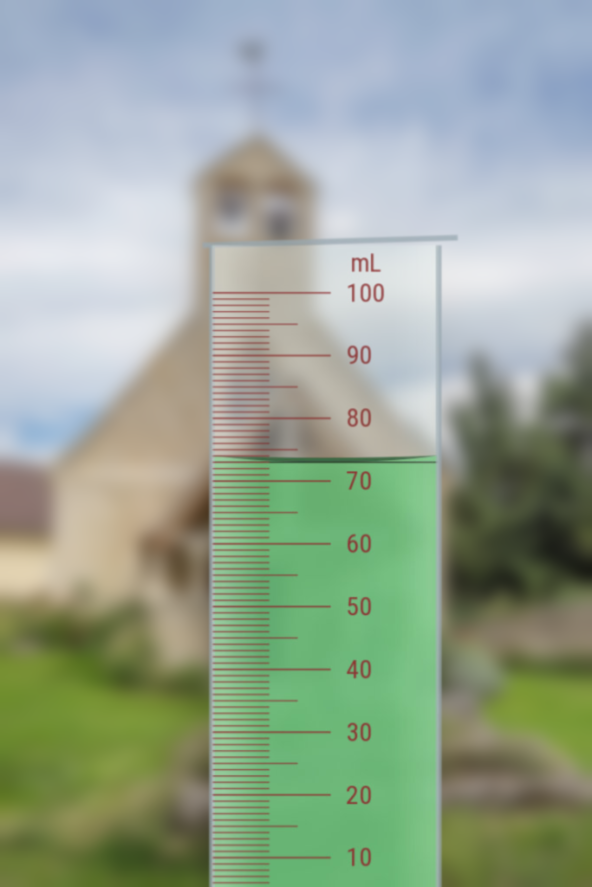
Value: 73 mL
